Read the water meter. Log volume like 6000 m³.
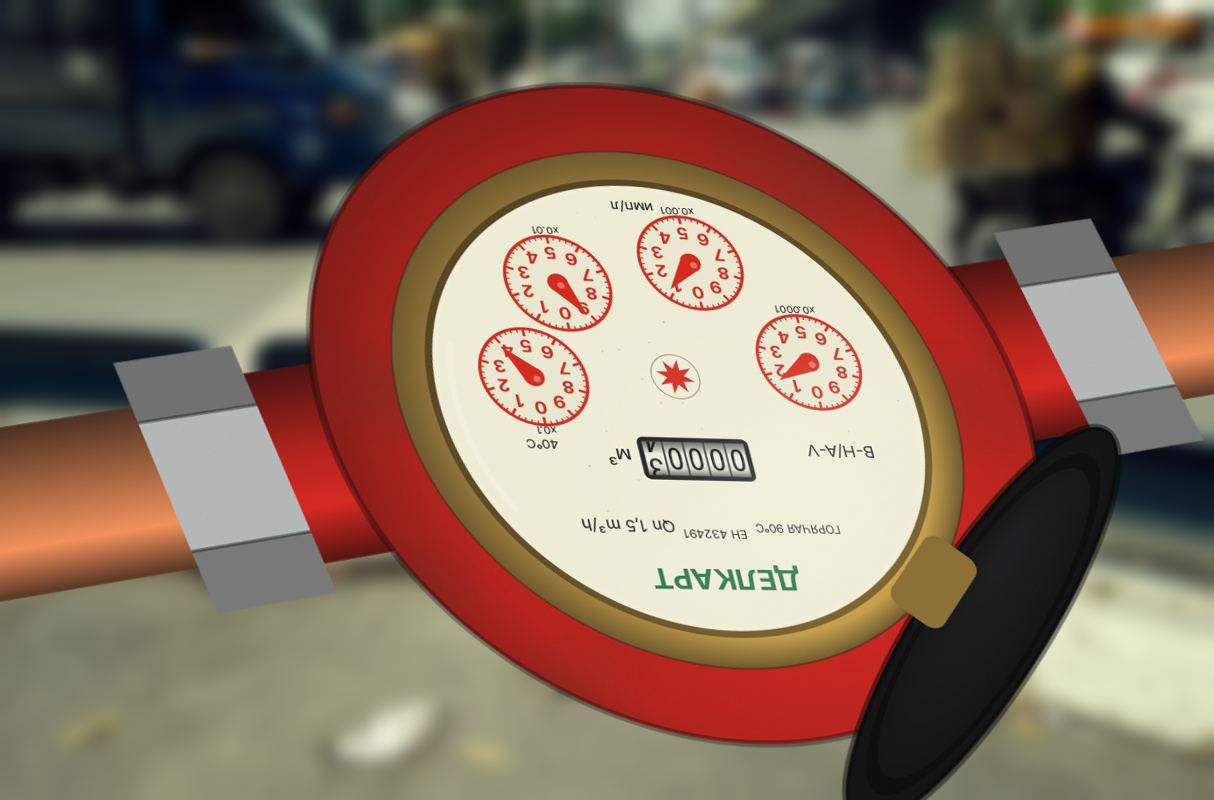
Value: 3.3911 m³
